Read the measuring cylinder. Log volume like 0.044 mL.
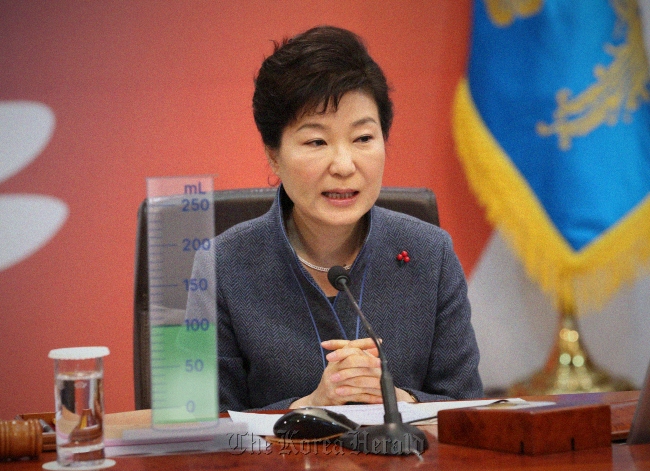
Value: 100 mL
